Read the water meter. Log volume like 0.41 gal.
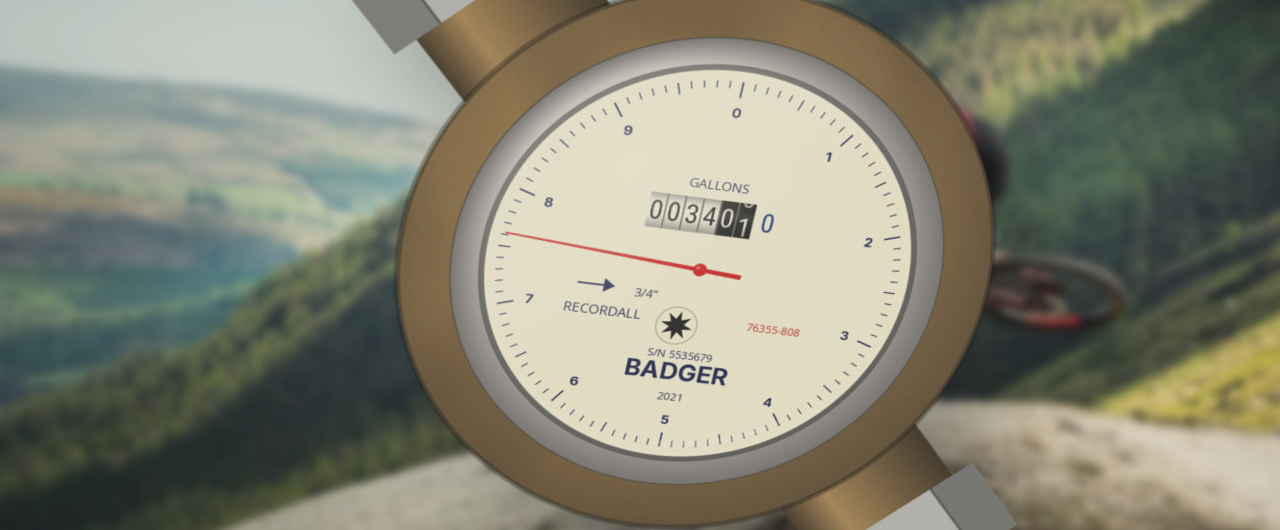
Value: 34007.6 gal
